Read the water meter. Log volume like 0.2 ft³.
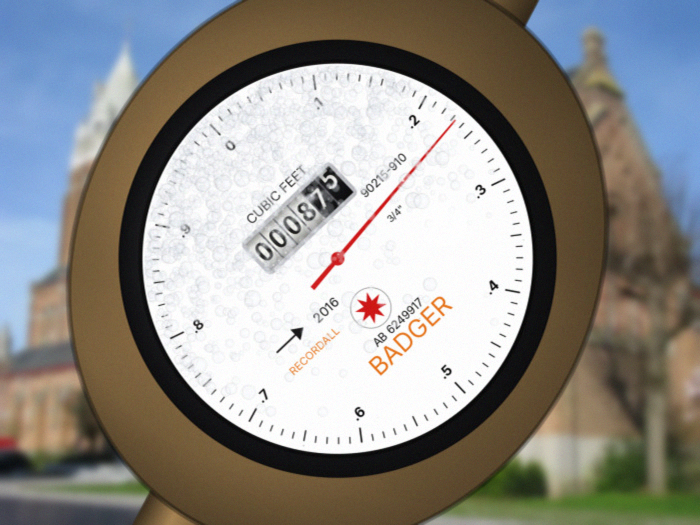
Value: 875.23 ft³
